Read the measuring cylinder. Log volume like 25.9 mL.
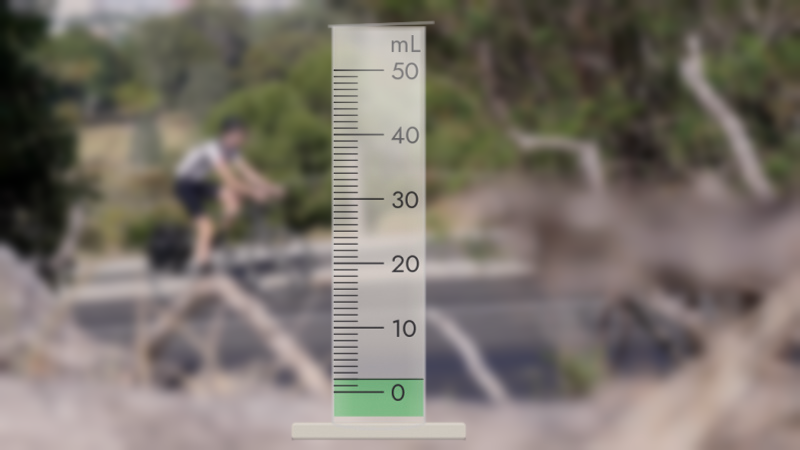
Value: 2 mL
